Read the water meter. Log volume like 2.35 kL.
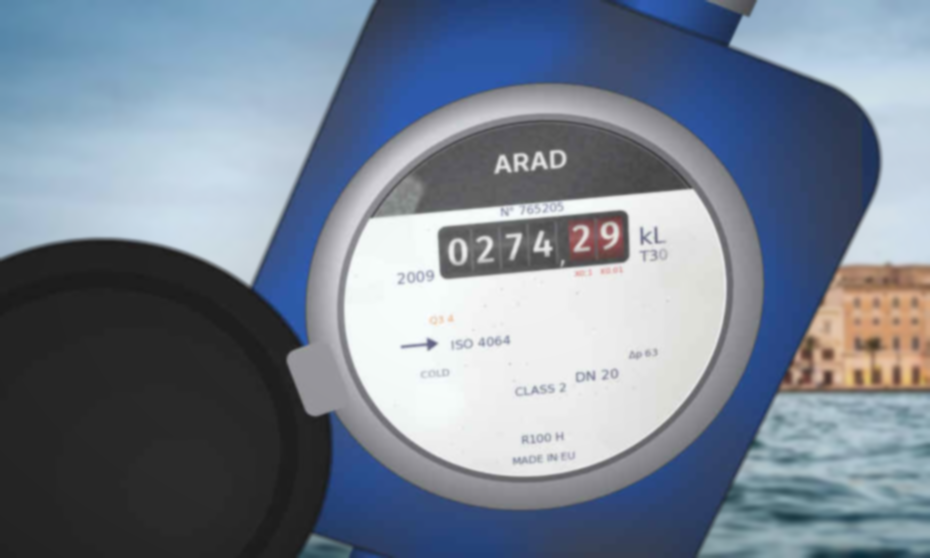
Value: 274.29 kL
